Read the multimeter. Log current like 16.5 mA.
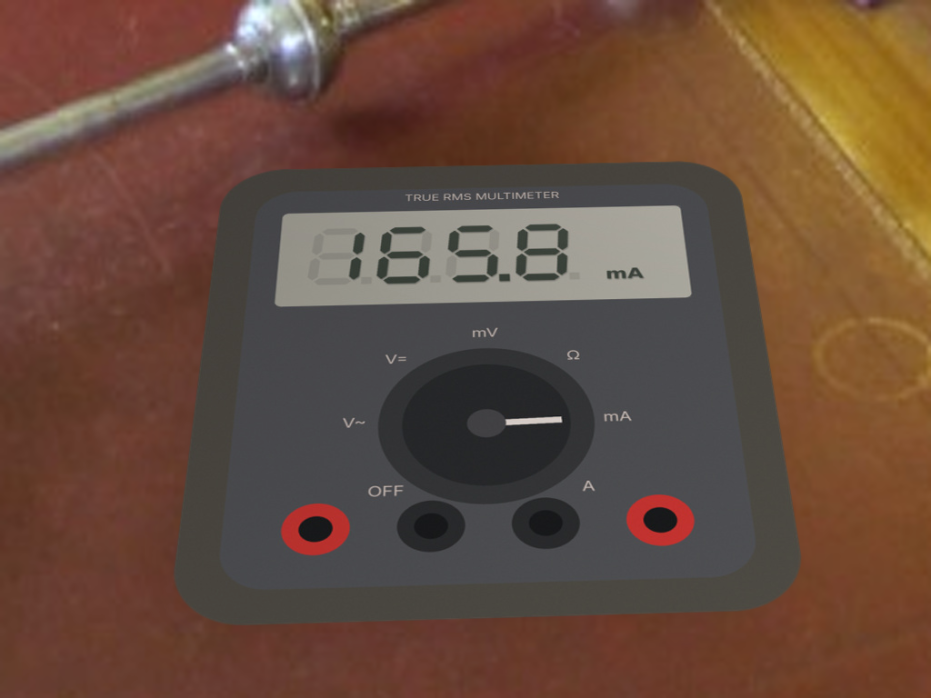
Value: 165.8 mA
